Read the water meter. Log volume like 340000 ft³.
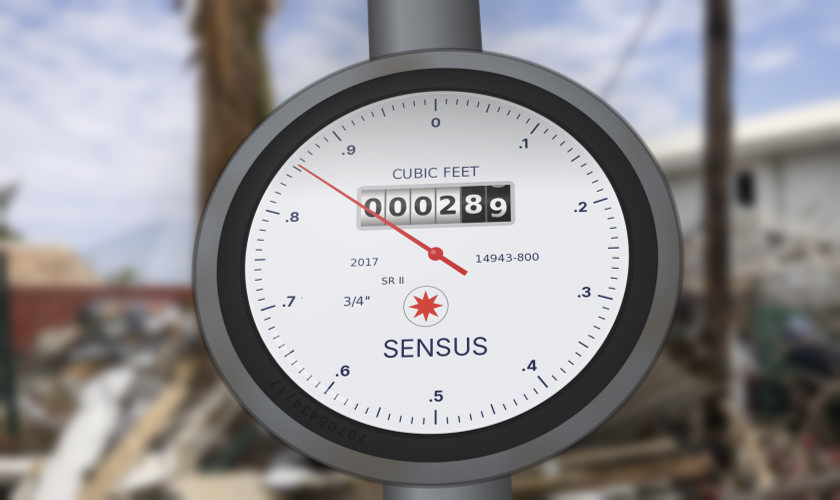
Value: 288.85 ft³
